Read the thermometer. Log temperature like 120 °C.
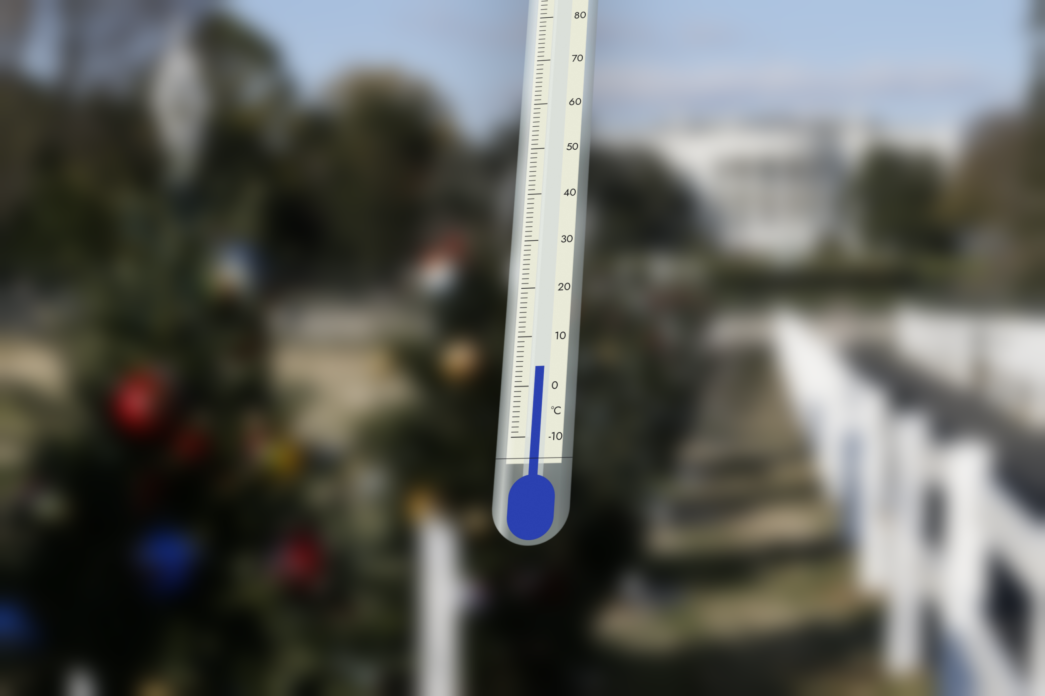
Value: 4 °C
